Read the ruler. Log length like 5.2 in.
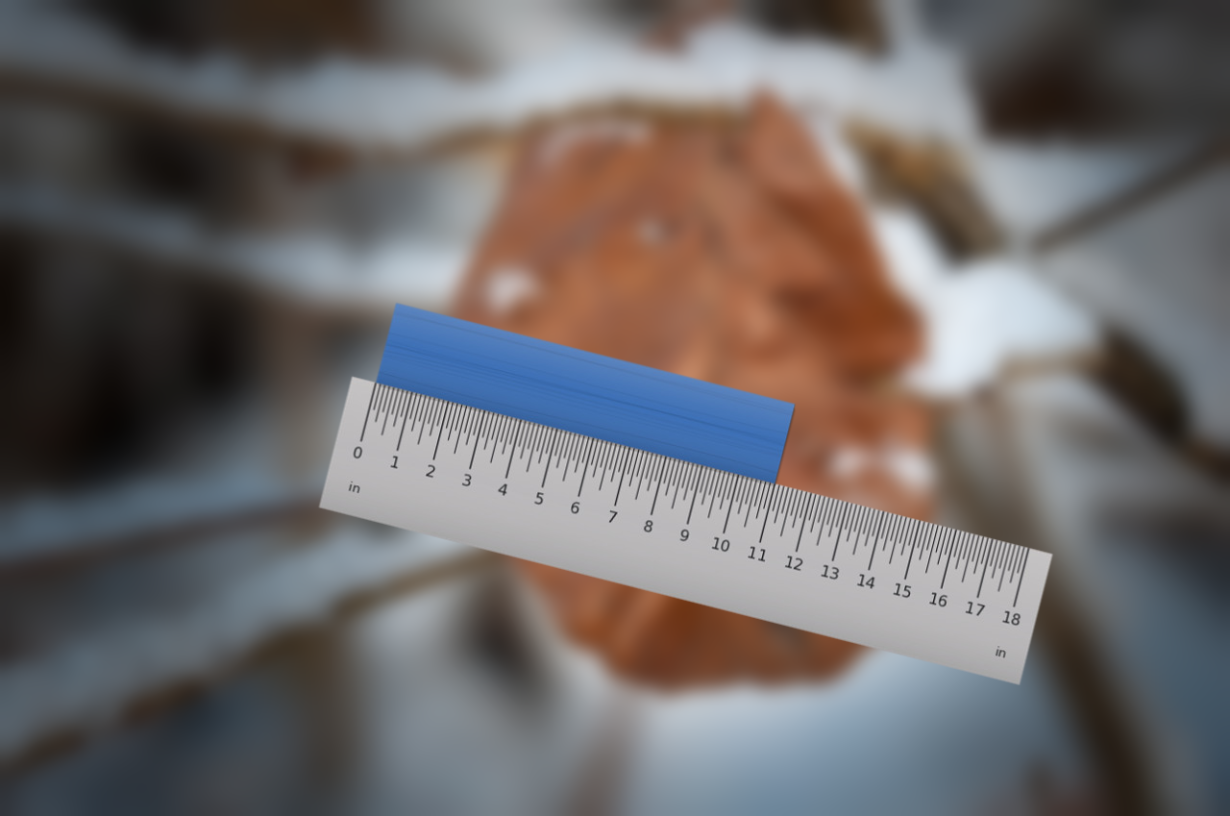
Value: 11 in
